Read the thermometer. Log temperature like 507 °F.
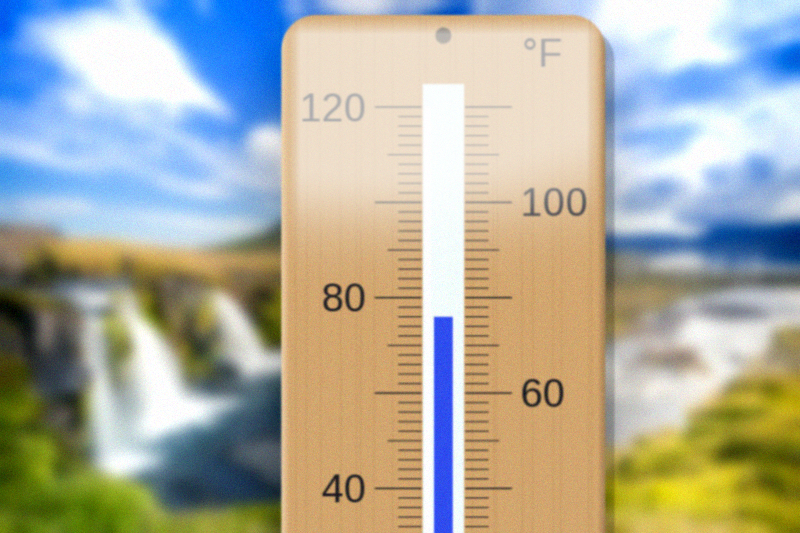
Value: 76 °F
